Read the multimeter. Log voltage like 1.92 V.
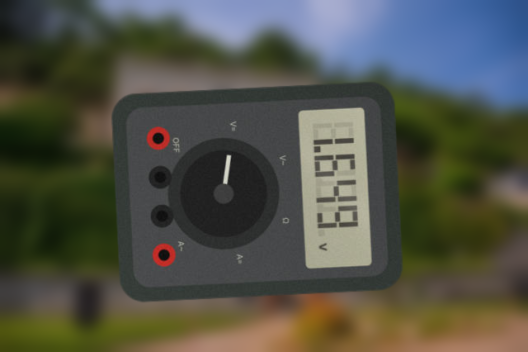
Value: 1.649 V
